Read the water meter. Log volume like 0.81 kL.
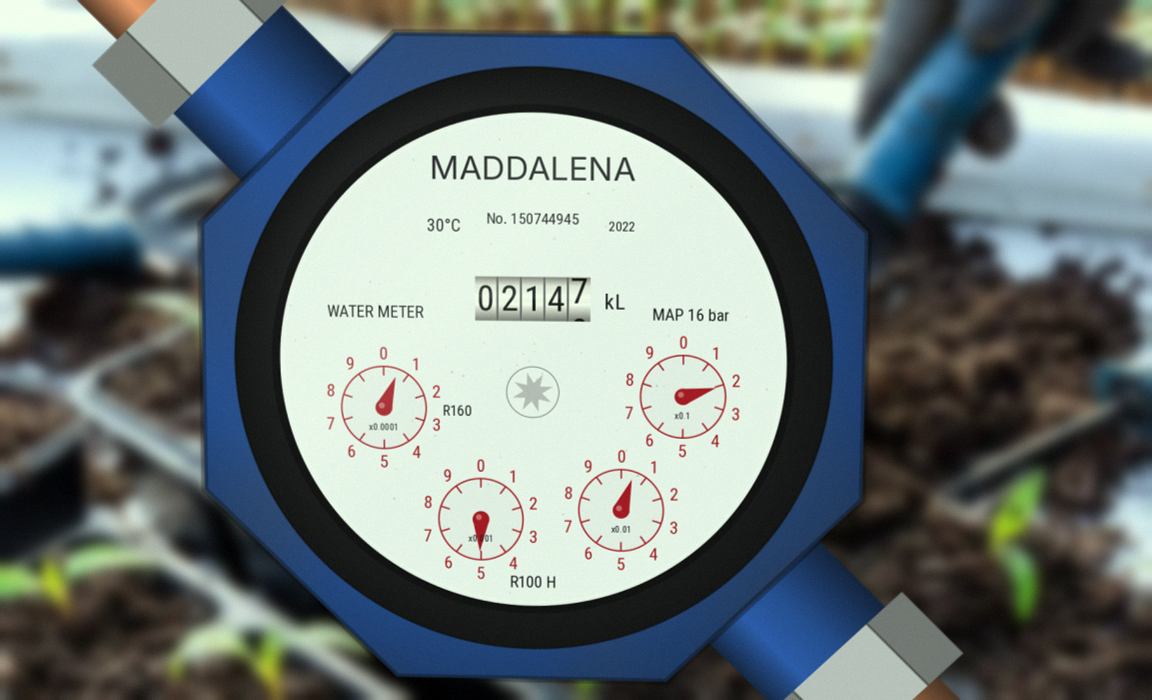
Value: 2147.2050 kL
